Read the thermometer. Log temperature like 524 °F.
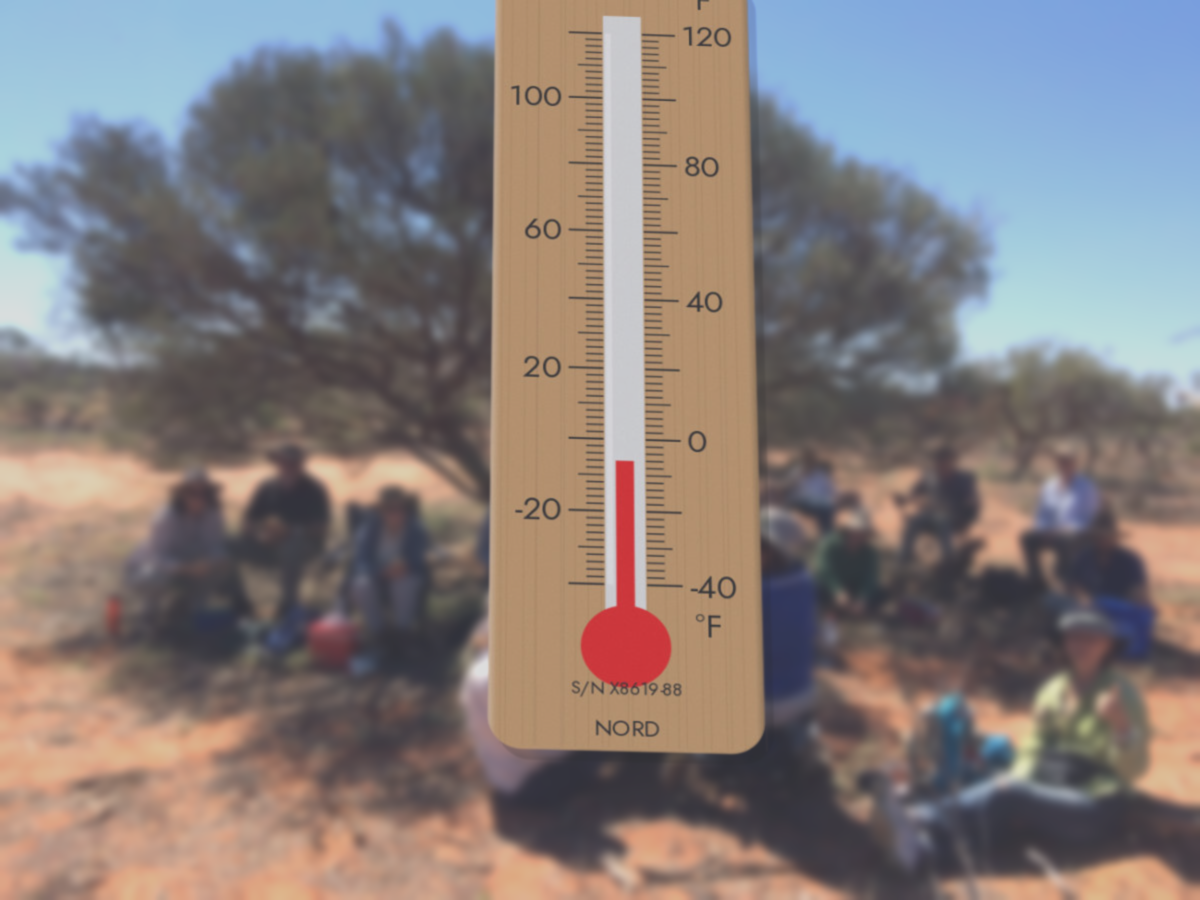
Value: -6 °F
